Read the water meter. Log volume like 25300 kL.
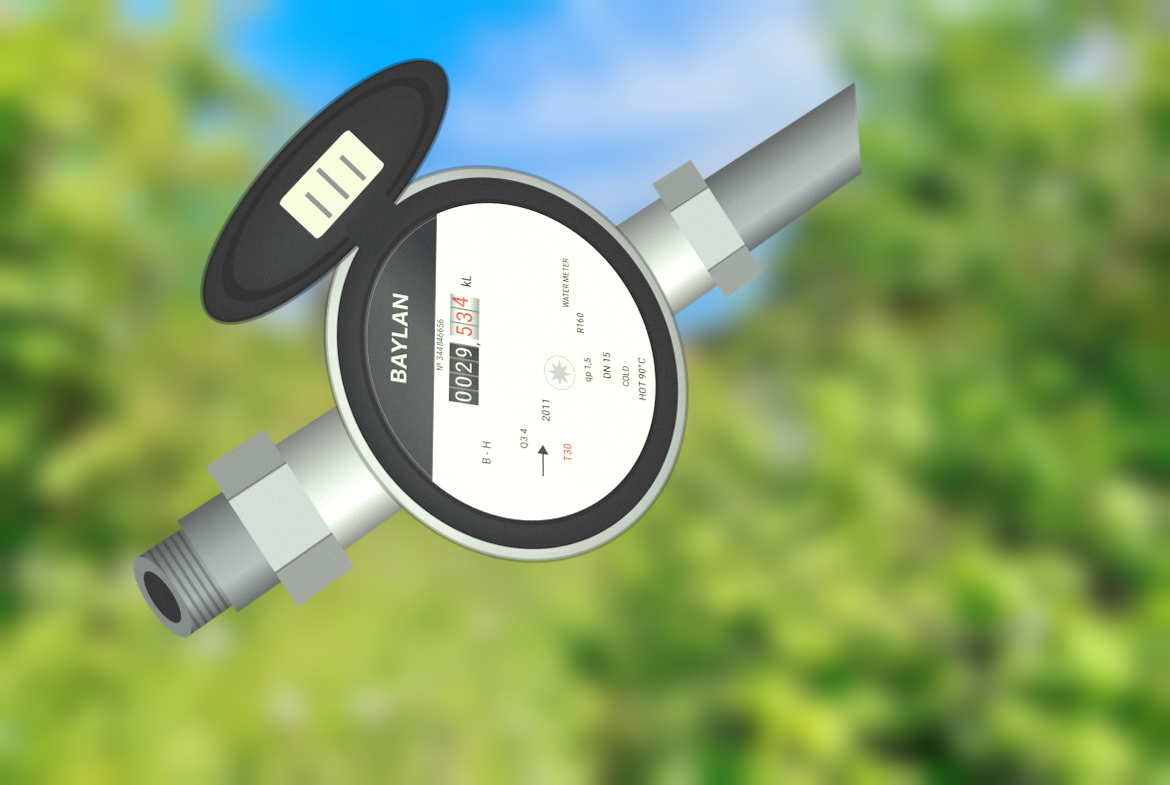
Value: 29.534 kL
